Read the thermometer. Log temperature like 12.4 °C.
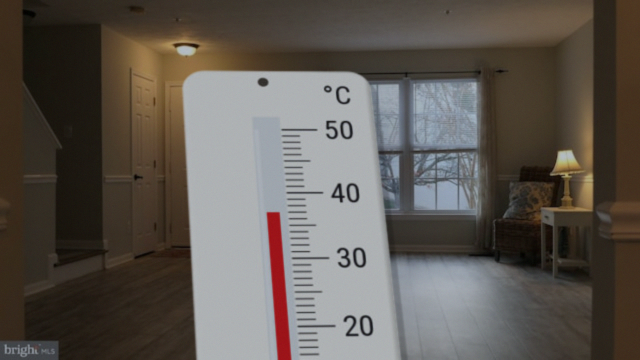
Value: 37 °C
